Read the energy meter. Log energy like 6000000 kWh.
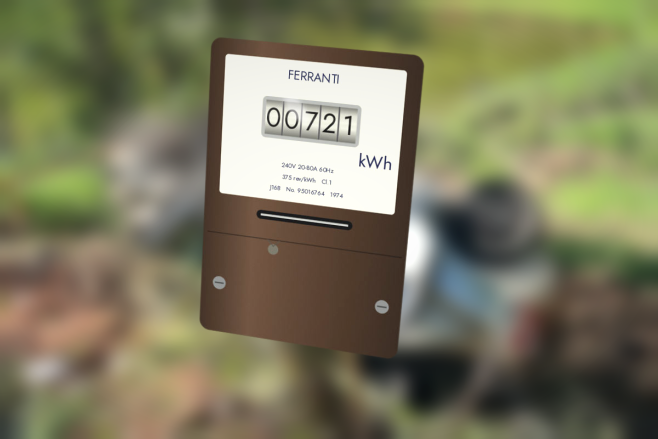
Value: 721 kWh
